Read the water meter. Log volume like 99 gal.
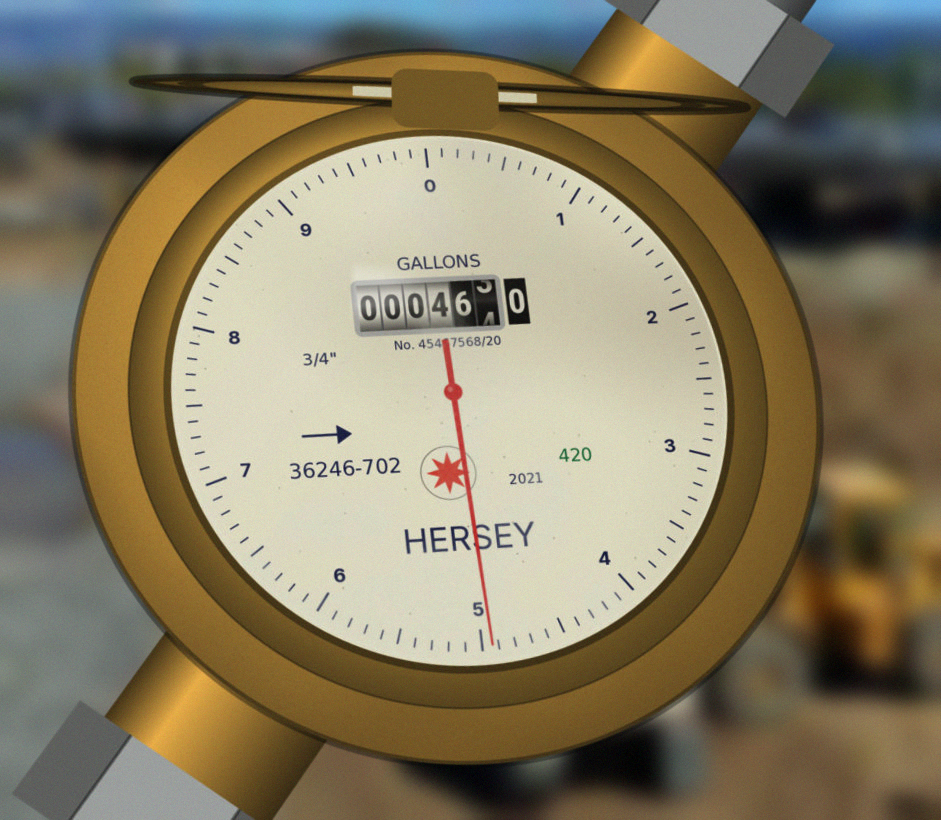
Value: 4634.9 gal
